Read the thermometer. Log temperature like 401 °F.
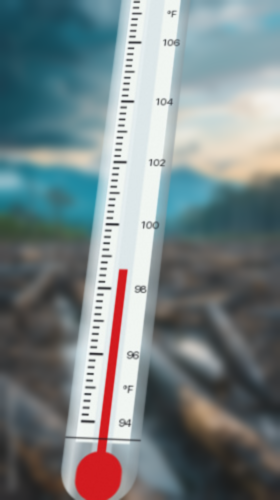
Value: 98.6 °F
